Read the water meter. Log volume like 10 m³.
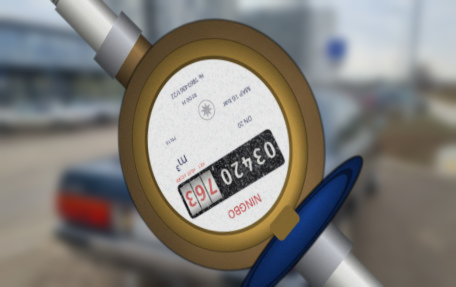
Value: 3420.763 m³
